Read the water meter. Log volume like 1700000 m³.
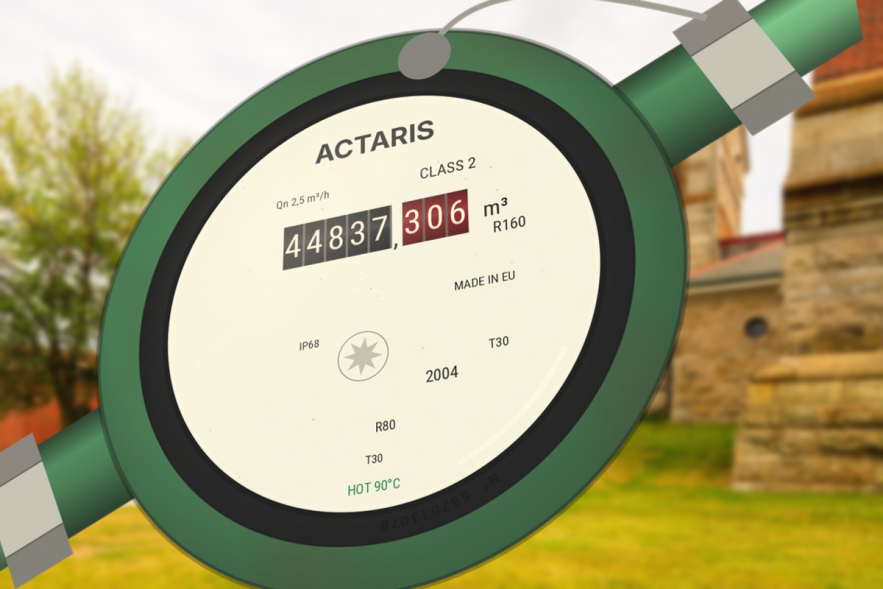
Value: 44837.306 m³
